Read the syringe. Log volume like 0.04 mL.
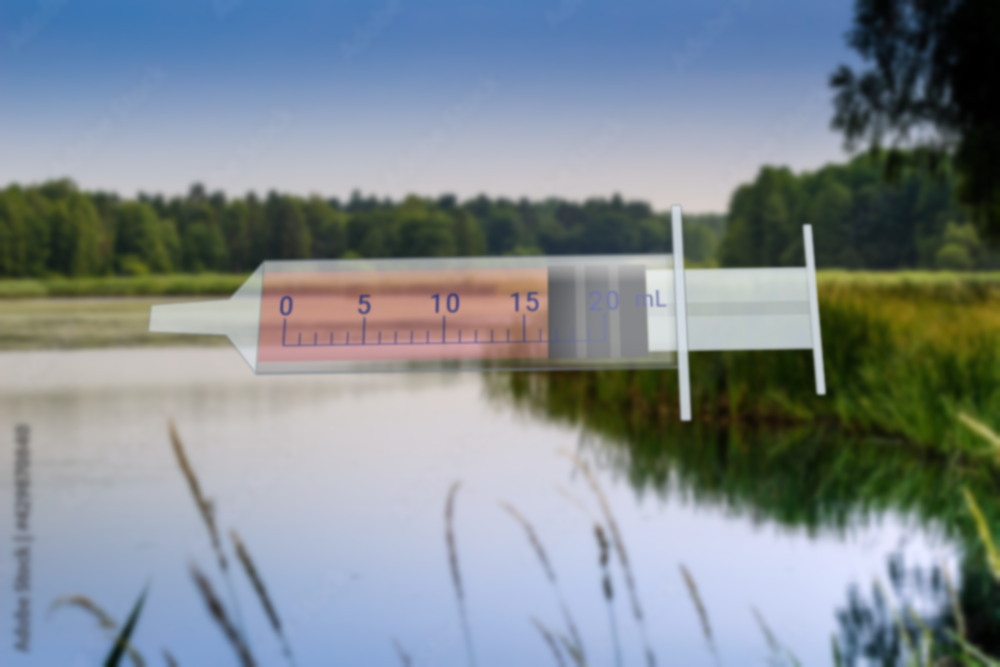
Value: 16.5 mL
